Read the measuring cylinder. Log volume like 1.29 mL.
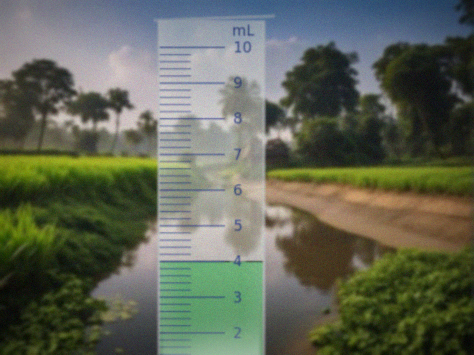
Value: 4 mL
